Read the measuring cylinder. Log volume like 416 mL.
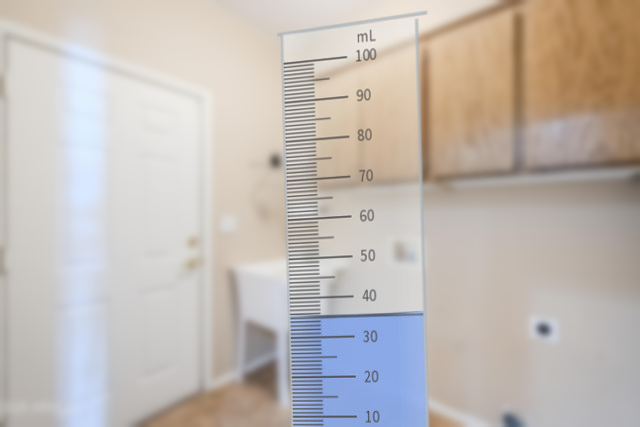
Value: 35 mL
